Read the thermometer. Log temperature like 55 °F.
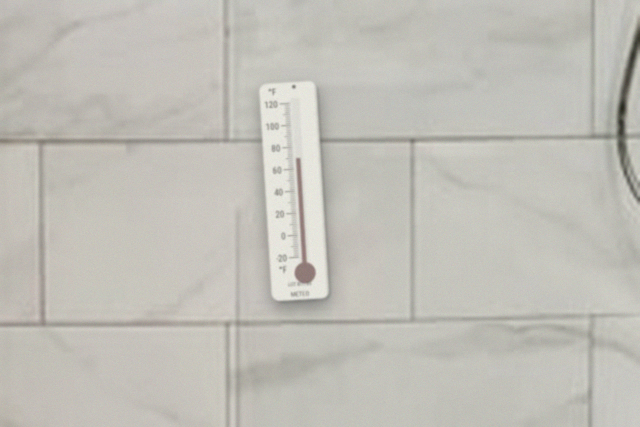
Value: 70 °F
